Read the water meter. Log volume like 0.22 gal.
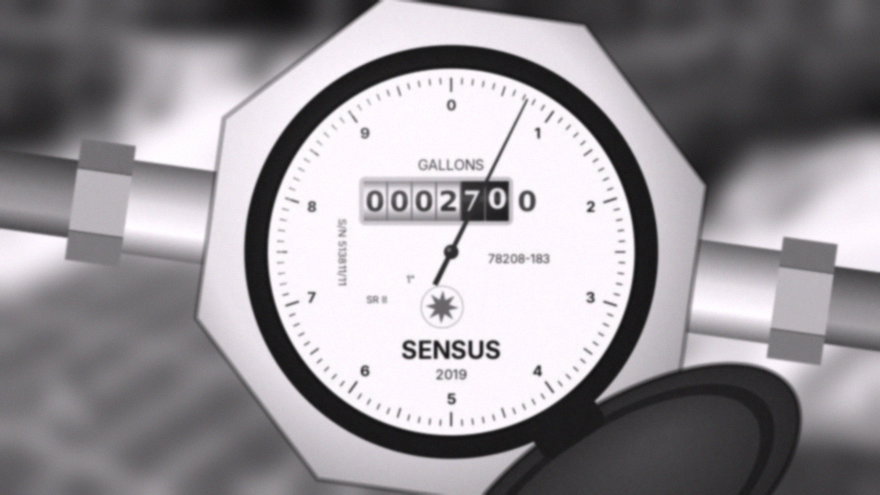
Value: 2700.7 gal
